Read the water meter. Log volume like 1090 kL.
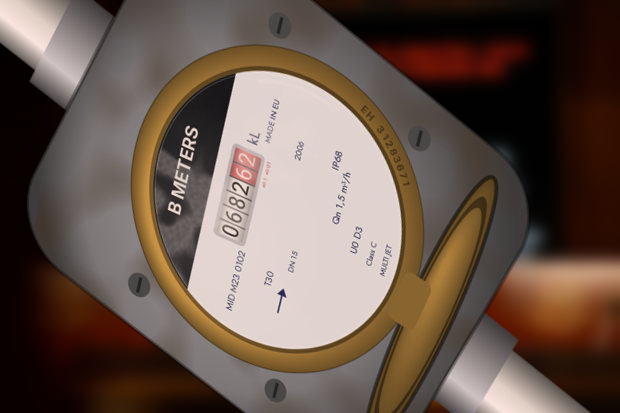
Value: 682.62 kL
